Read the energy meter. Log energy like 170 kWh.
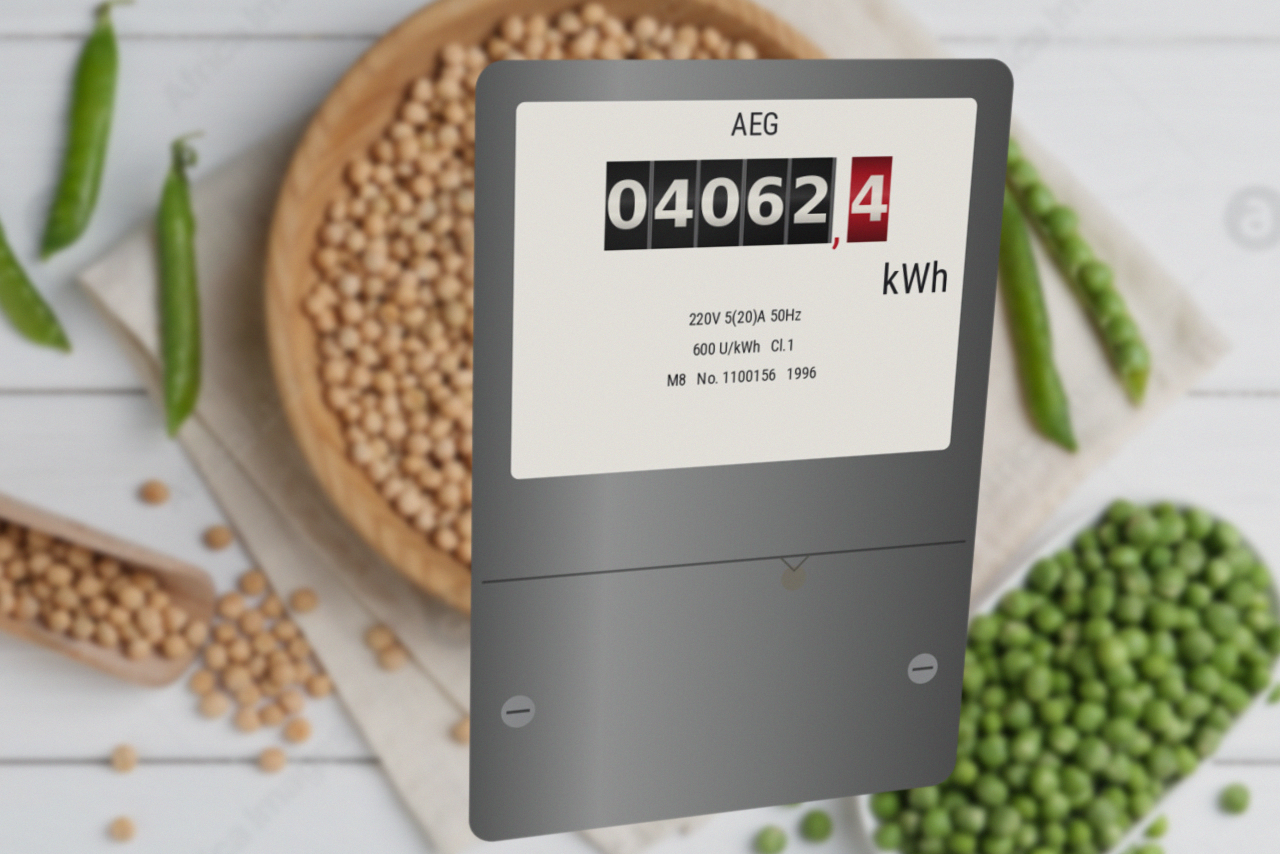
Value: 4062.4 kWh
